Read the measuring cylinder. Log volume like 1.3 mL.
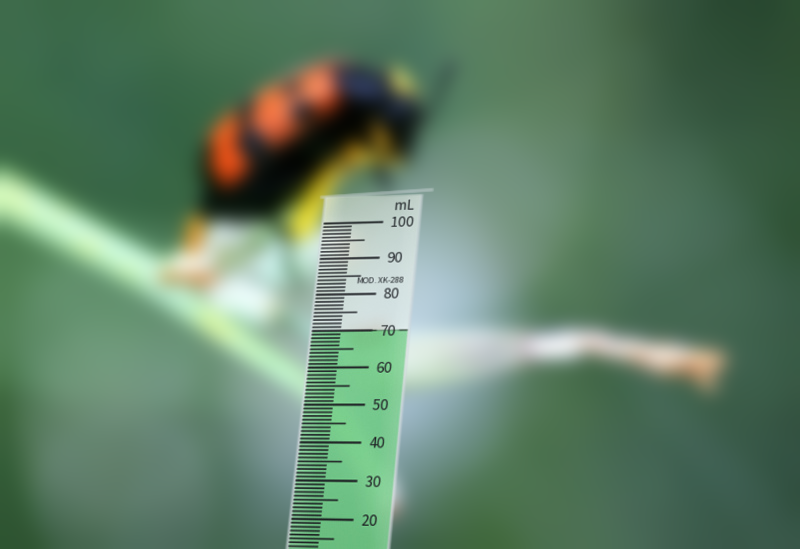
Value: 70 mL
